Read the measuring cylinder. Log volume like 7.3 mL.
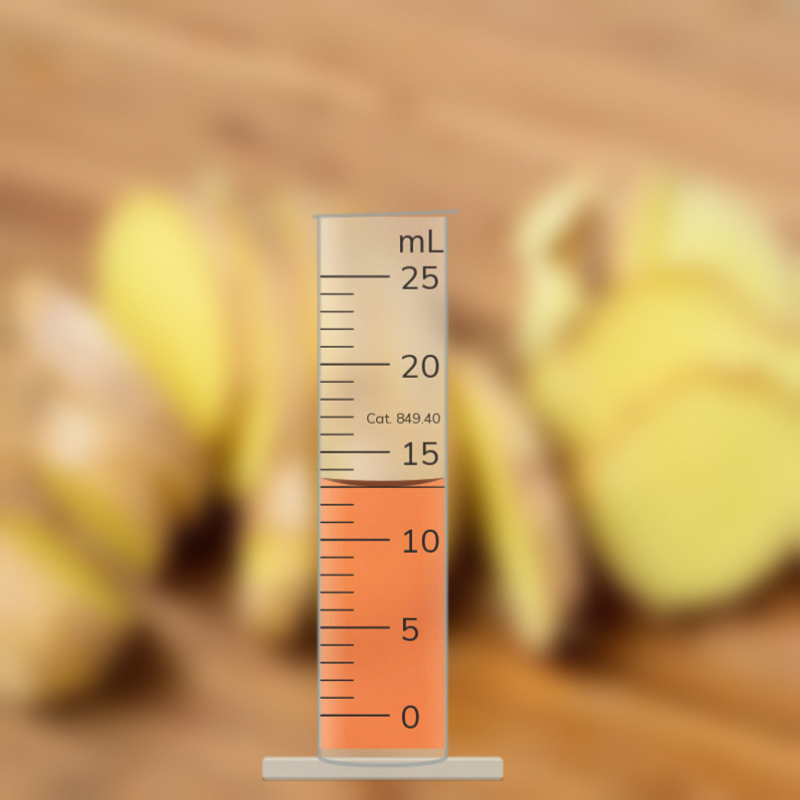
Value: 13 mL
